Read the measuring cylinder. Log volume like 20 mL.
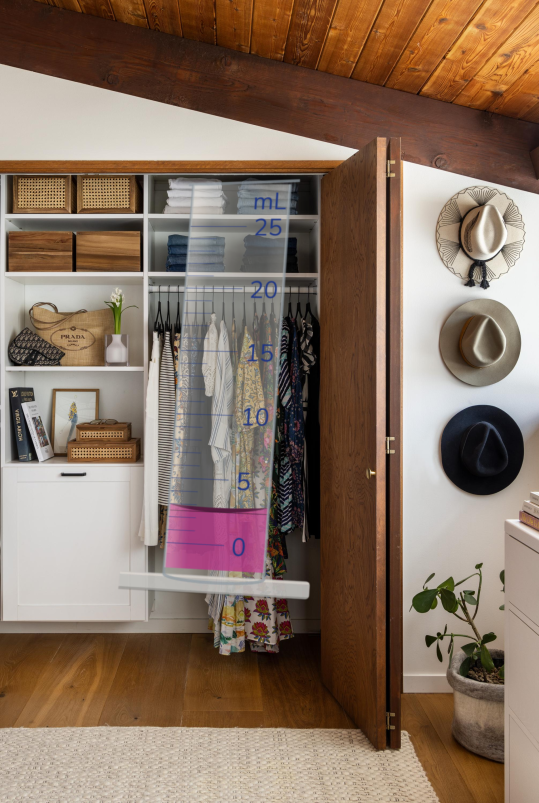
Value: 2.5 mL
